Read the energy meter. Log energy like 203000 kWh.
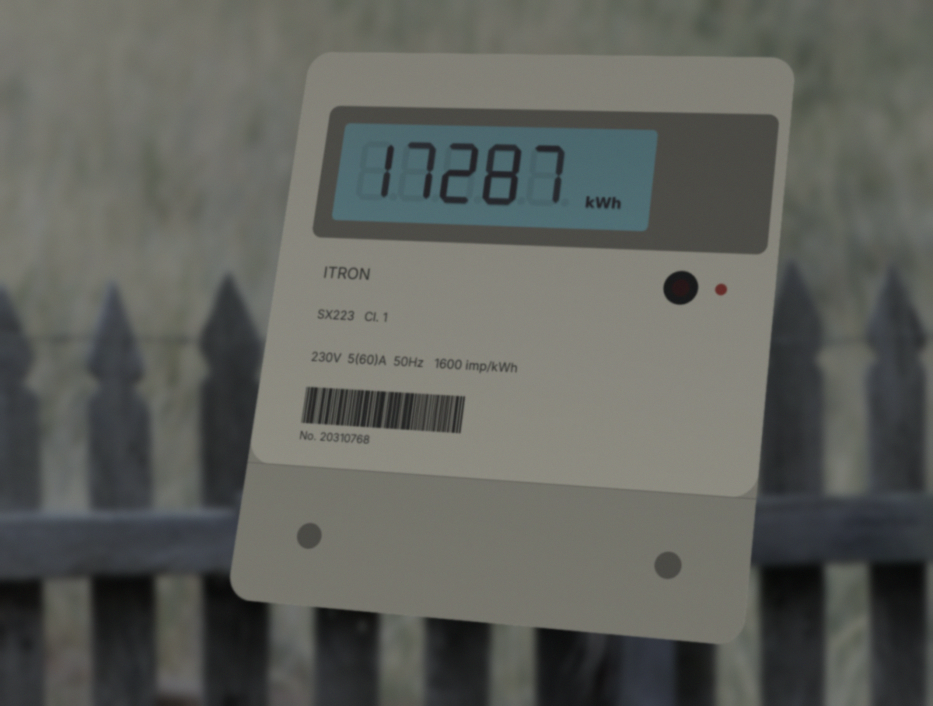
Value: 17287 kWh
